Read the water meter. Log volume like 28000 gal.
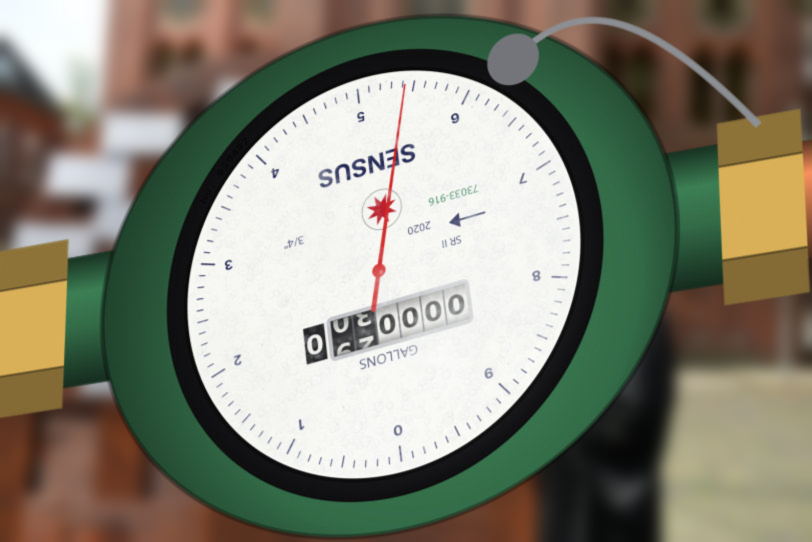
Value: 295.4 gal
